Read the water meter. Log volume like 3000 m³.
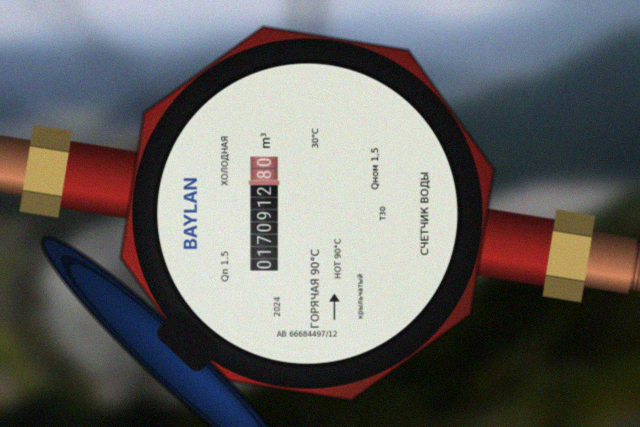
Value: 170912.80 m³
